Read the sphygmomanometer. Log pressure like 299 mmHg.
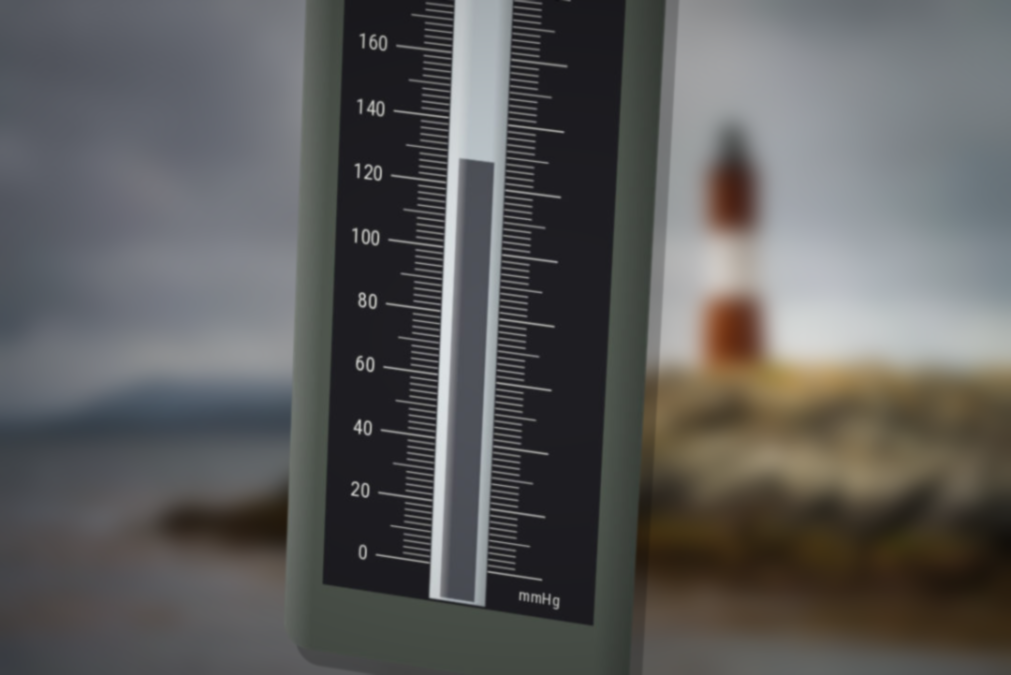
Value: 128 mmHg
